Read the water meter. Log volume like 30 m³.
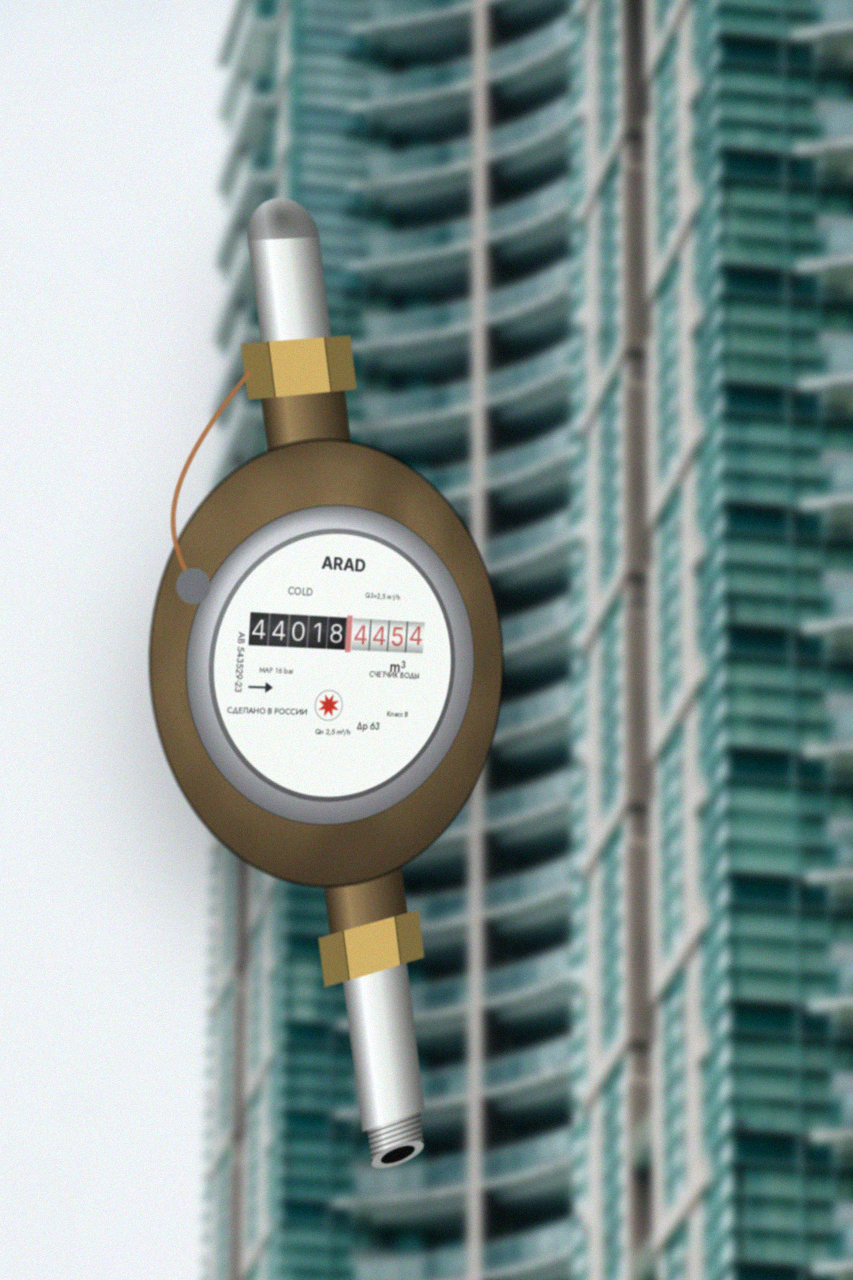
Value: 44018.4454 m³
